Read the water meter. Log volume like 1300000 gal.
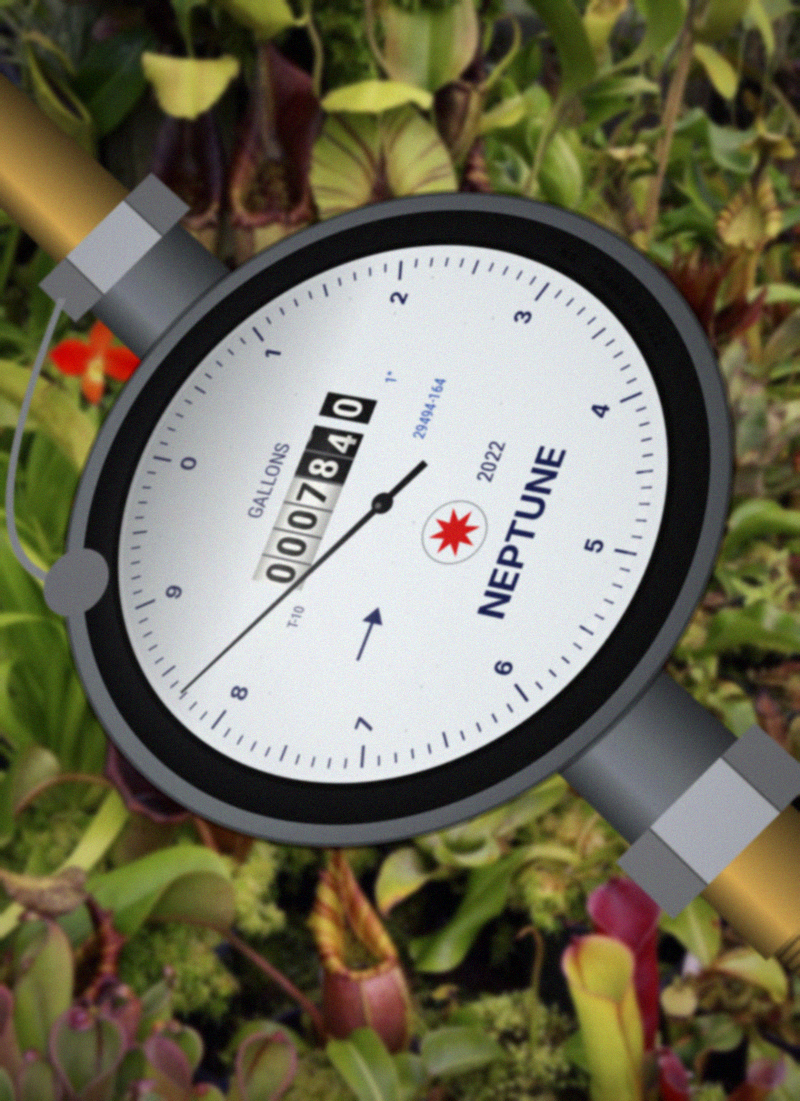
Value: 7838.3 gal
